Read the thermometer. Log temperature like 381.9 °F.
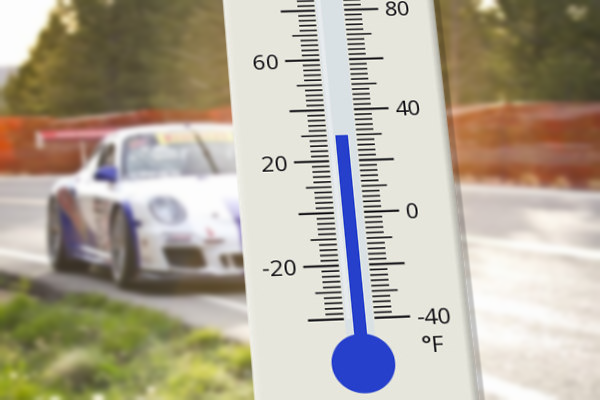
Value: 30 °F
